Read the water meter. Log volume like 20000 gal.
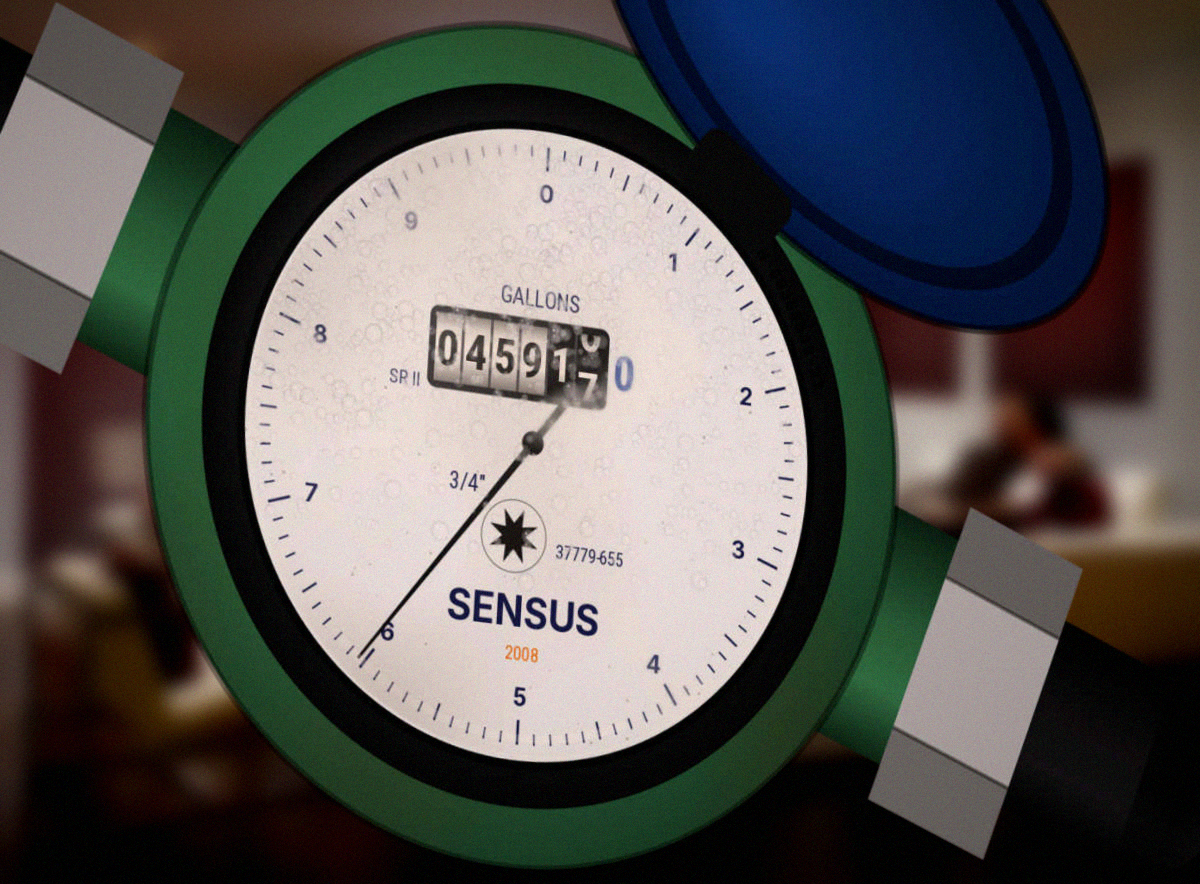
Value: 459166.0 gal
